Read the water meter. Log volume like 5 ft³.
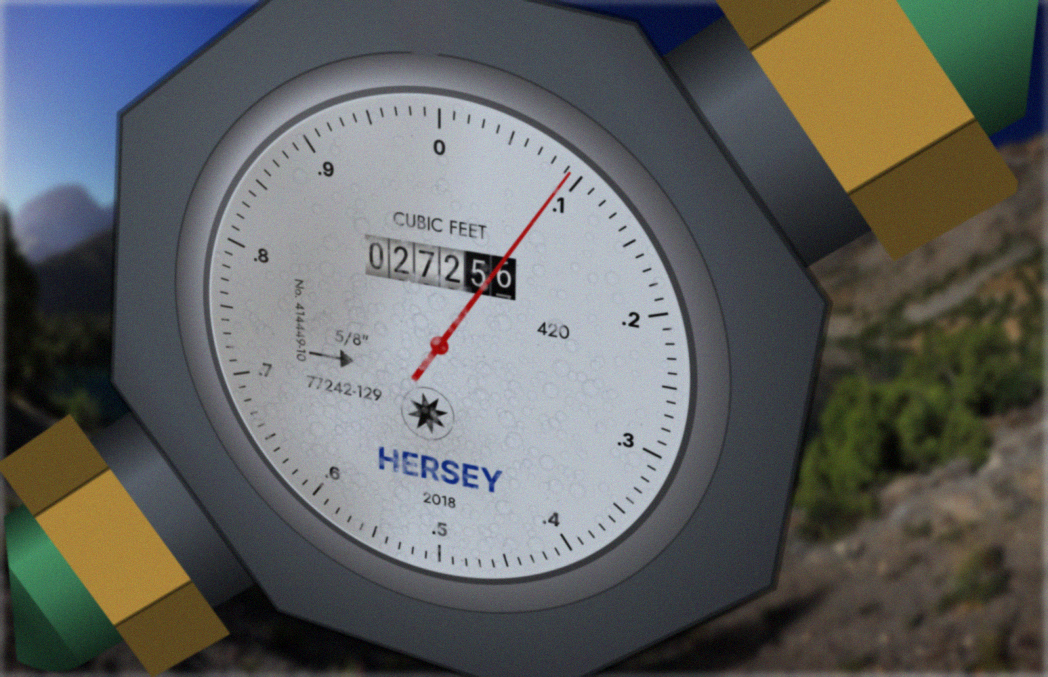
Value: 27256.09 ft³
